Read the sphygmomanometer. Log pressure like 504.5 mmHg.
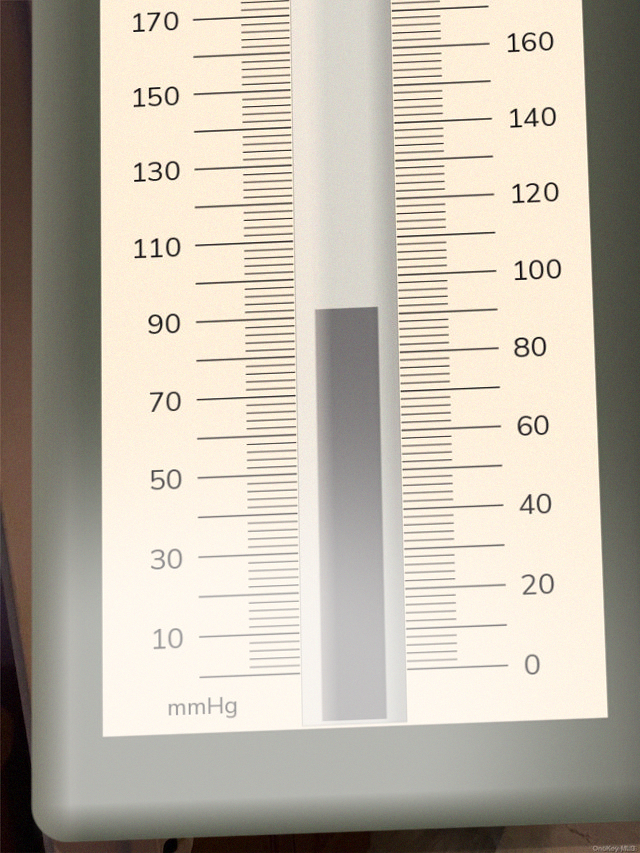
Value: 92 mmHg
